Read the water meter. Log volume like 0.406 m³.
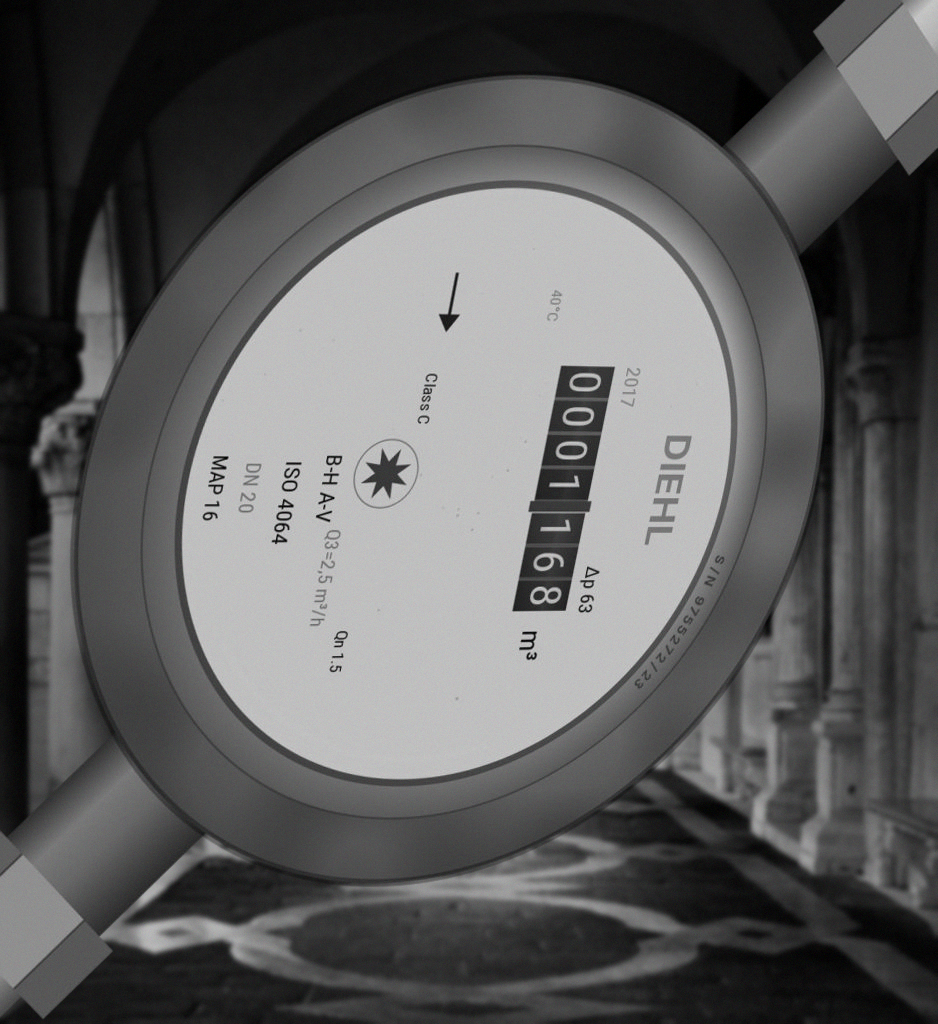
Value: 1.168 m³
